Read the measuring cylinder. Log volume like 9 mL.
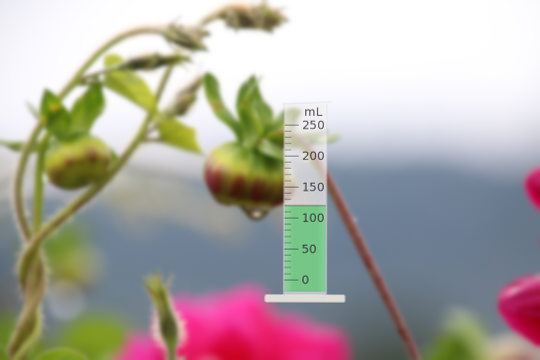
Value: 120 mL
